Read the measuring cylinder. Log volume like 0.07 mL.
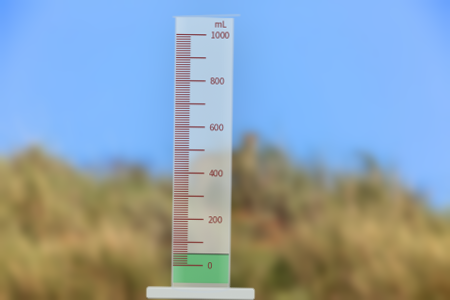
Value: 50 mL
